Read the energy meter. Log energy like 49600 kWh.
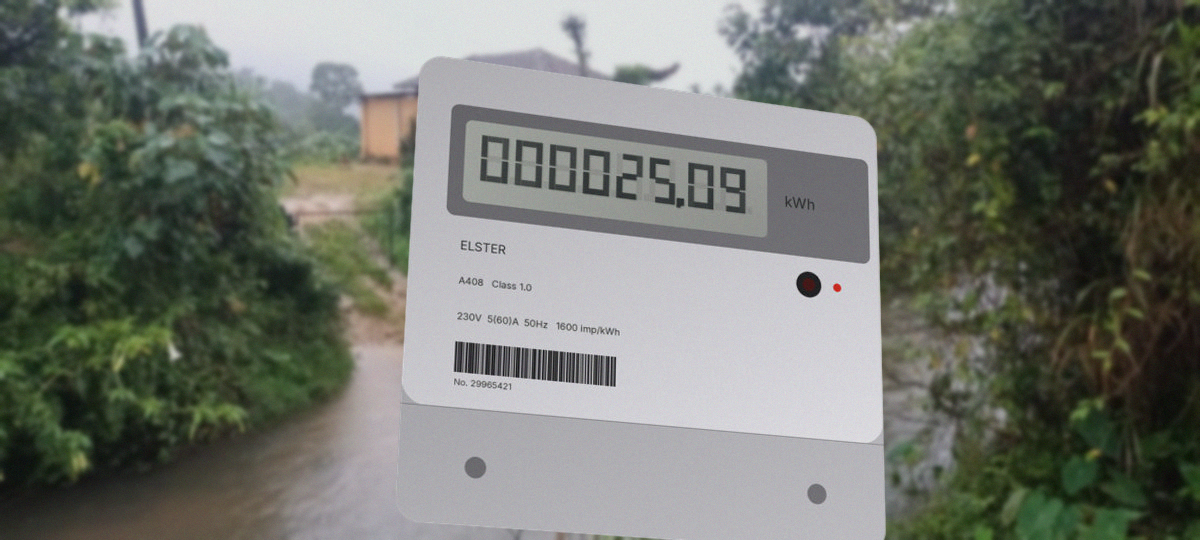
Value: 25.09 kWh
